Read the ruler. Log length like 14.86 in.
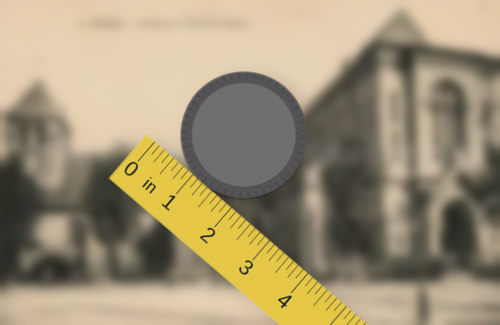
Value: 2.5 in
